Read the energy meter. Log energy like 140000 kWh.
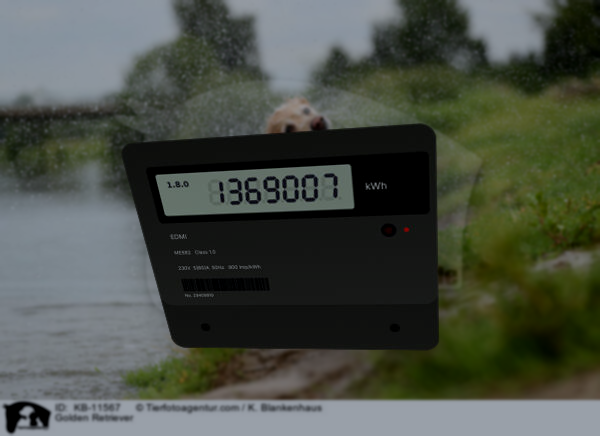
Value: 1369007 kWh
